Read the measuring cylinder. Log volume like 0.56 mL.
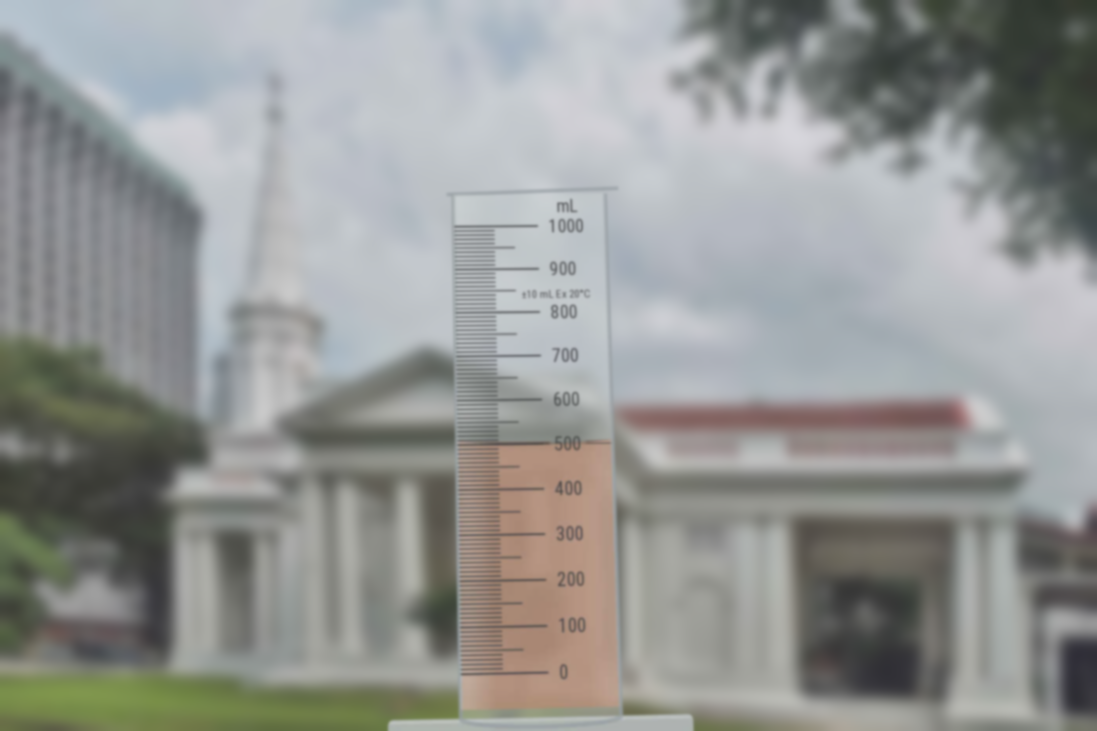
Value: 500 mL
